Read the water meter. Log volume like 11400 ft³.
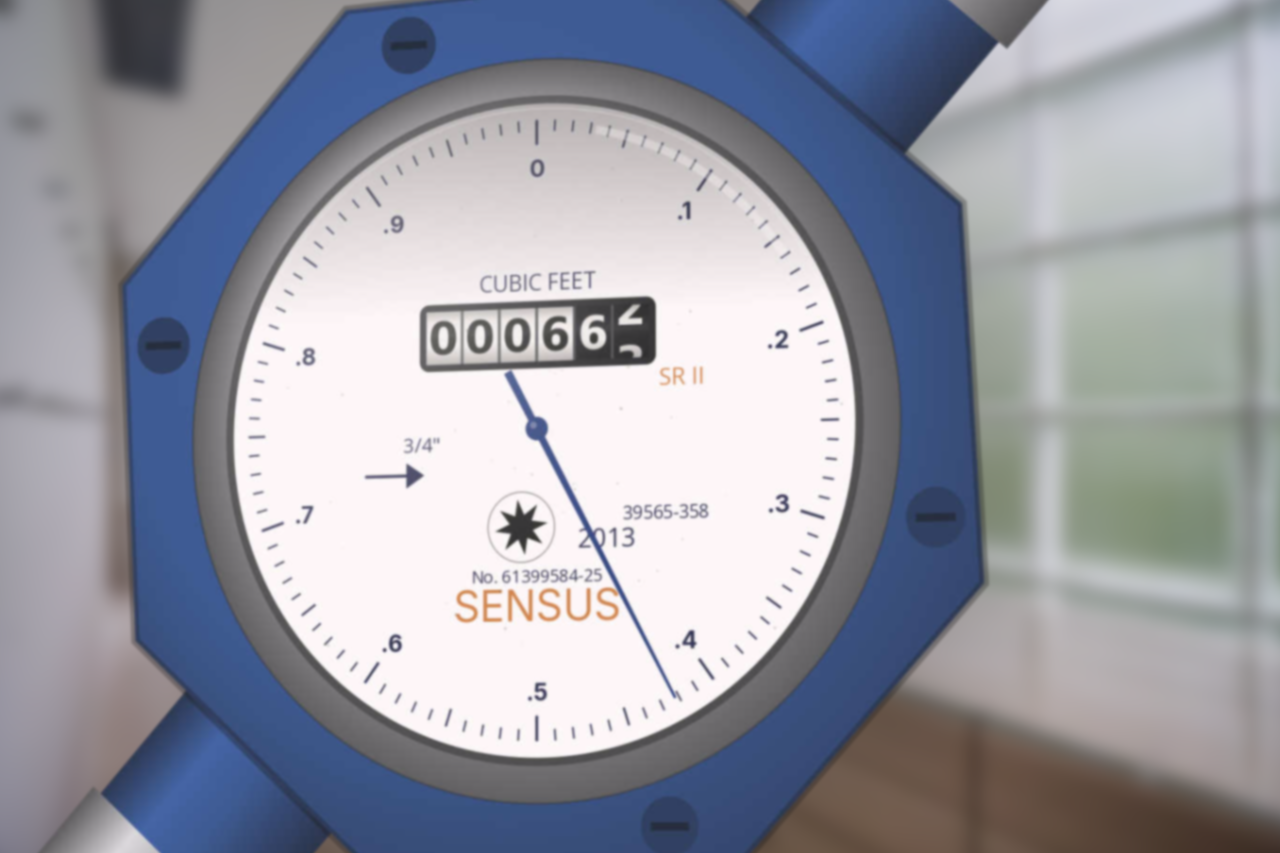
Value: 662.42 ft³
